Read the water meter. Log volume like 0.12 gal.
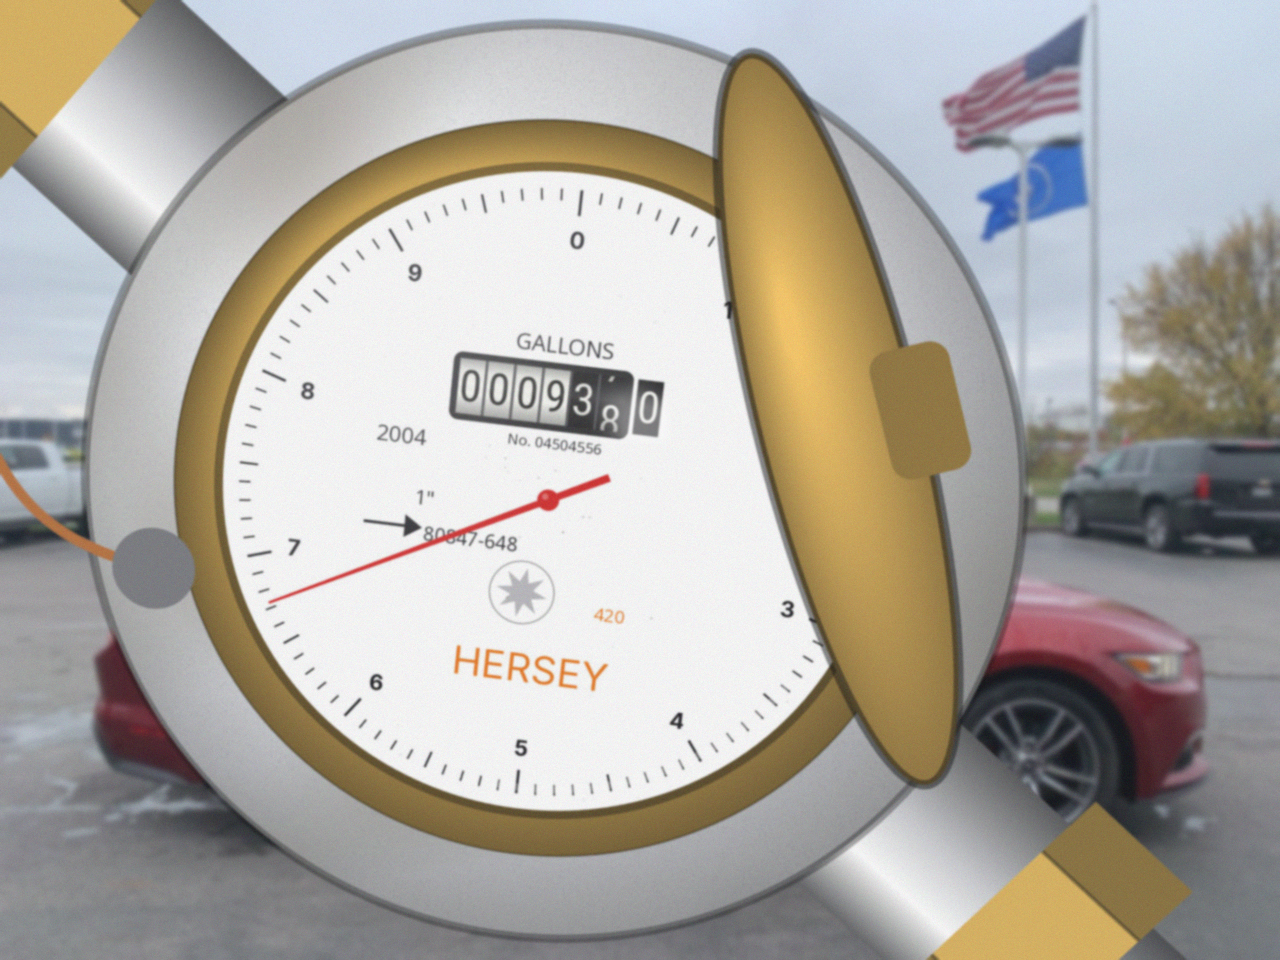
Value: 9376.7 gal
